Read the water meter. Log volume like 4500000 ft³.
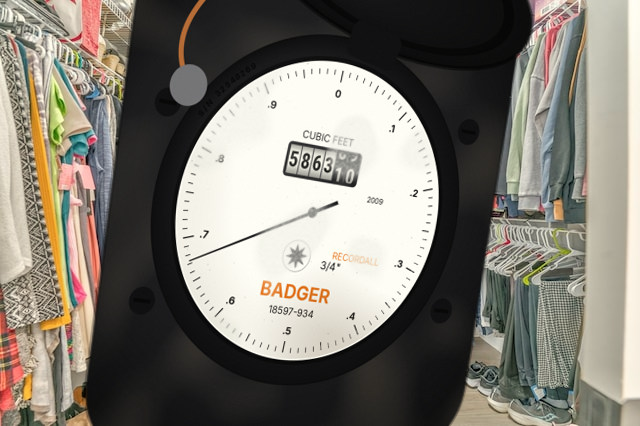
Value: 586309.67 ft³
